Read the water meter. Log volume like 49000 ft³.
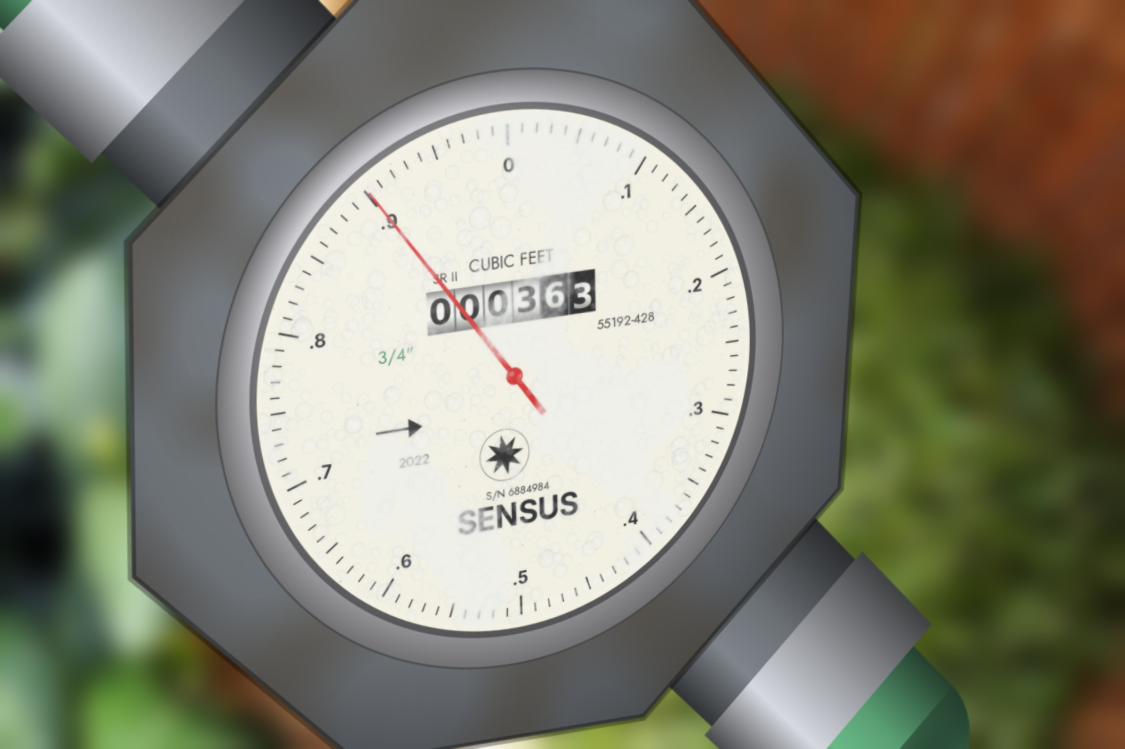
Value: 362.90 ft³
